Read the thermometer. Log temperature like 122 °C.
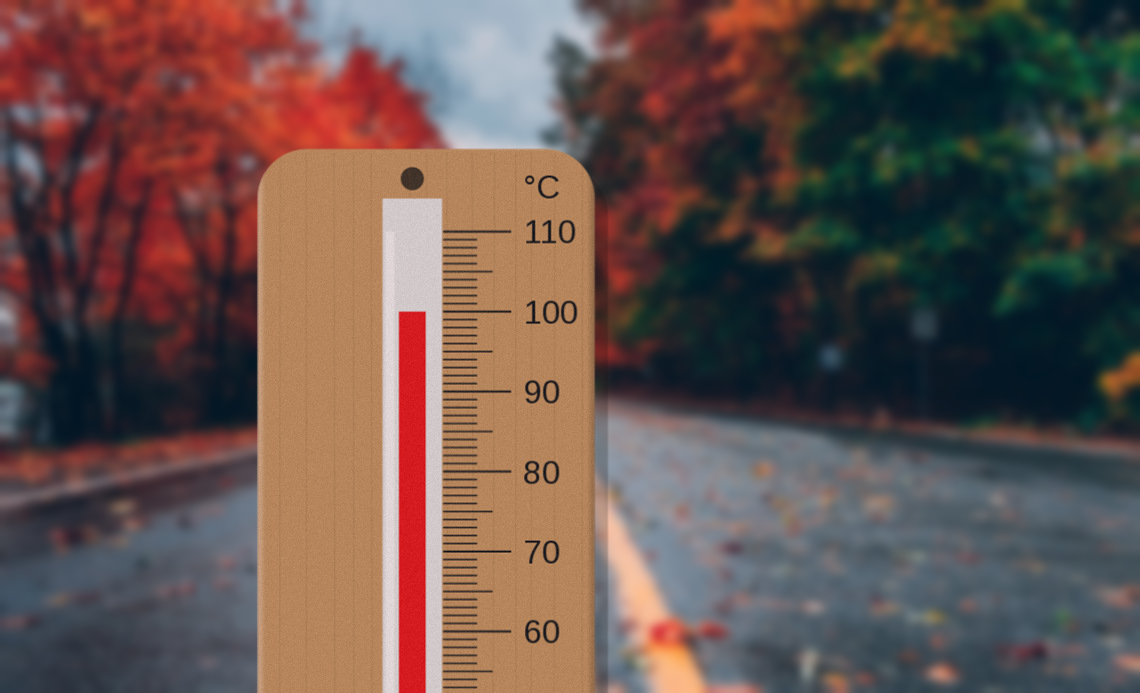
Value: 100 °C
